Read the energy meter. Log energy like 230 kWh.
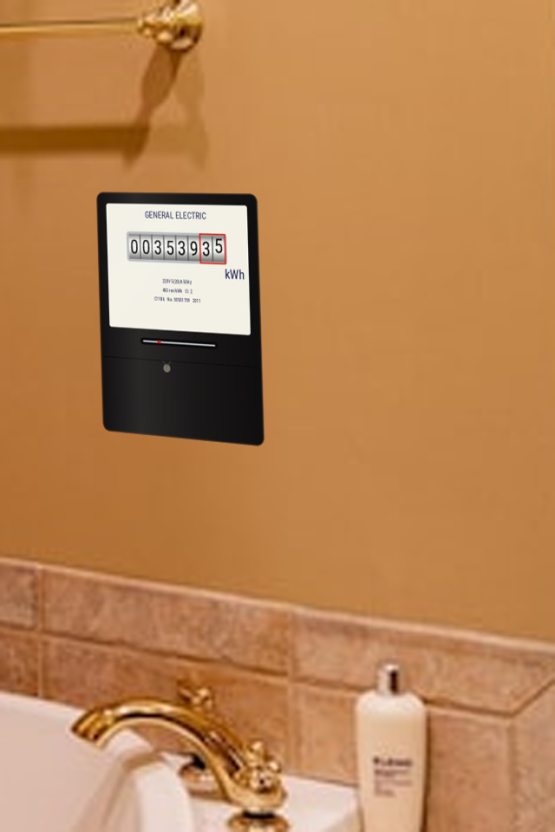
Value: 3539.35 kWh
